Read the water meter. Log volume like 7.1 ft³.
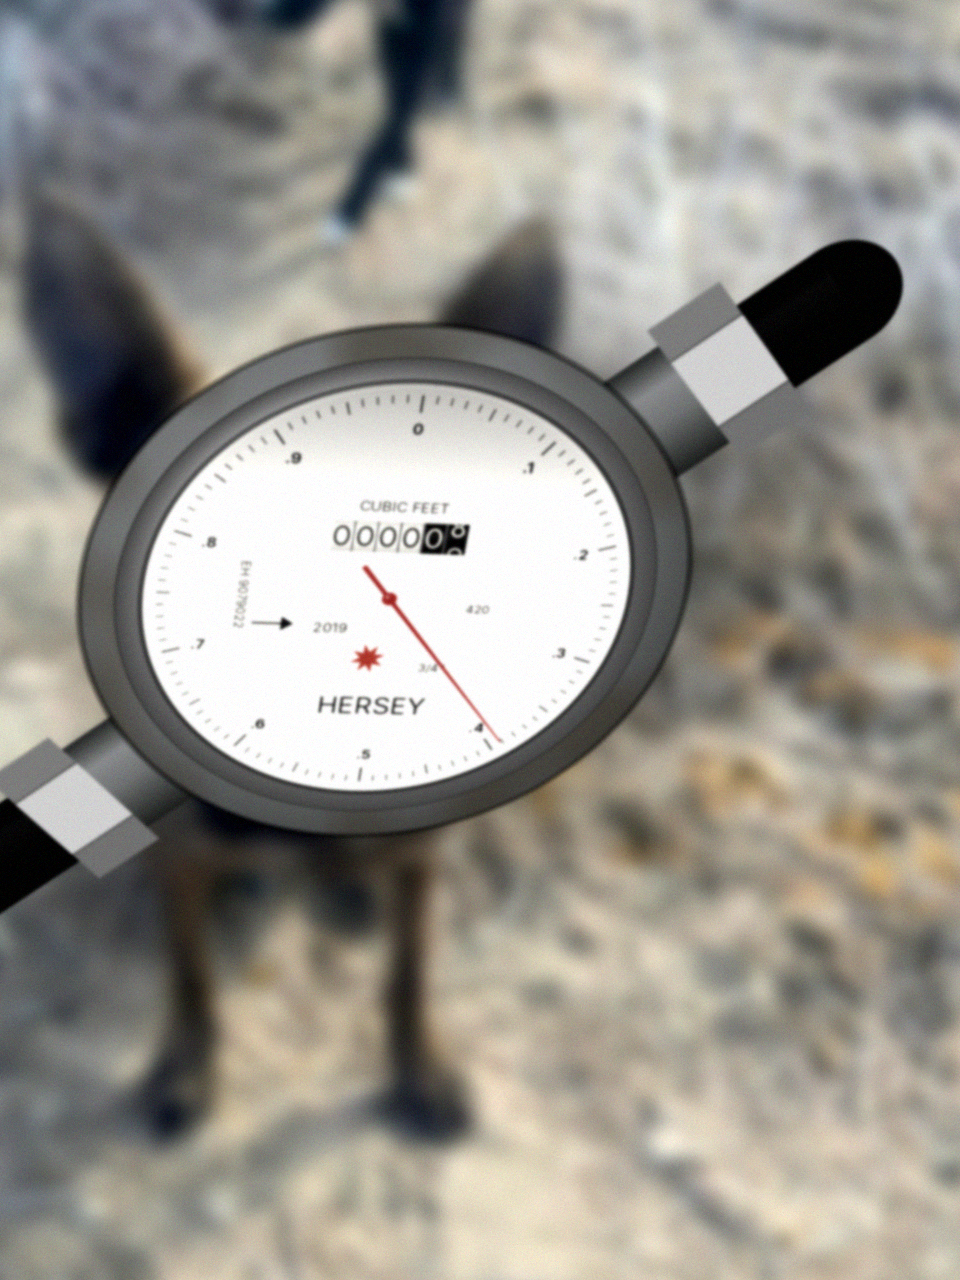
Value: 8.39 ft³
